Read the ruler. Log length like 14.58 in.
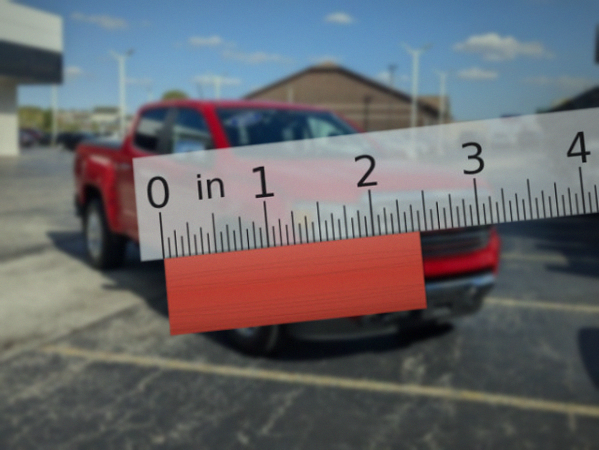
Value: 2.4375 in
